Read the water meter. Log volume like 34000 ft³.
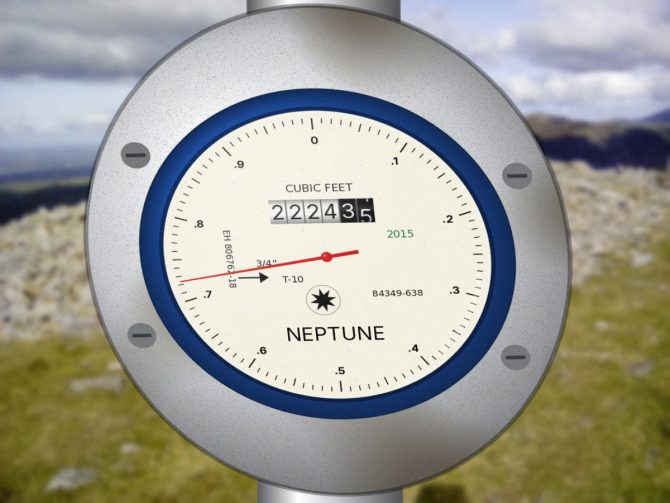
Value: 222434.72 ft³
